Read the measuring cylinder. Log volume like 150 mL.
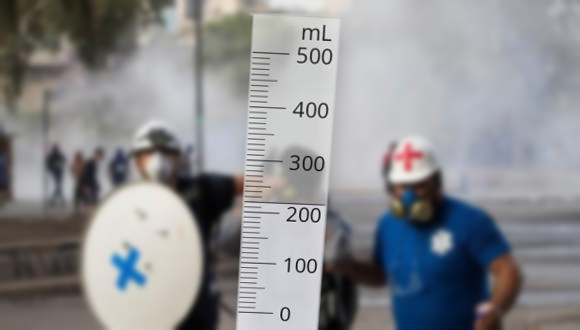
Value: 220 mL
